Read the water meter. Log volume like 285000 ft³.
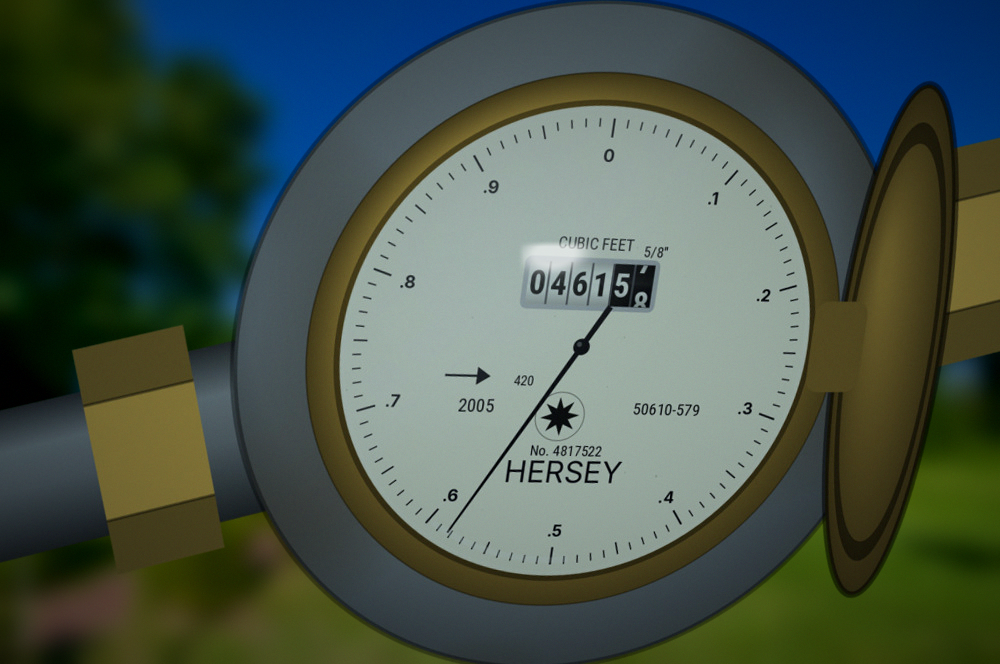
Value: 46157.58 ft³
